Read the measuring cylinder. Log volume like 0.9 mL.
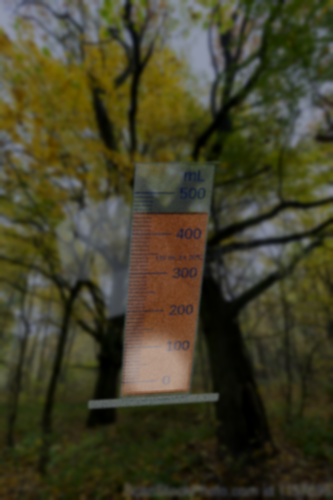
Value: 450 mL
